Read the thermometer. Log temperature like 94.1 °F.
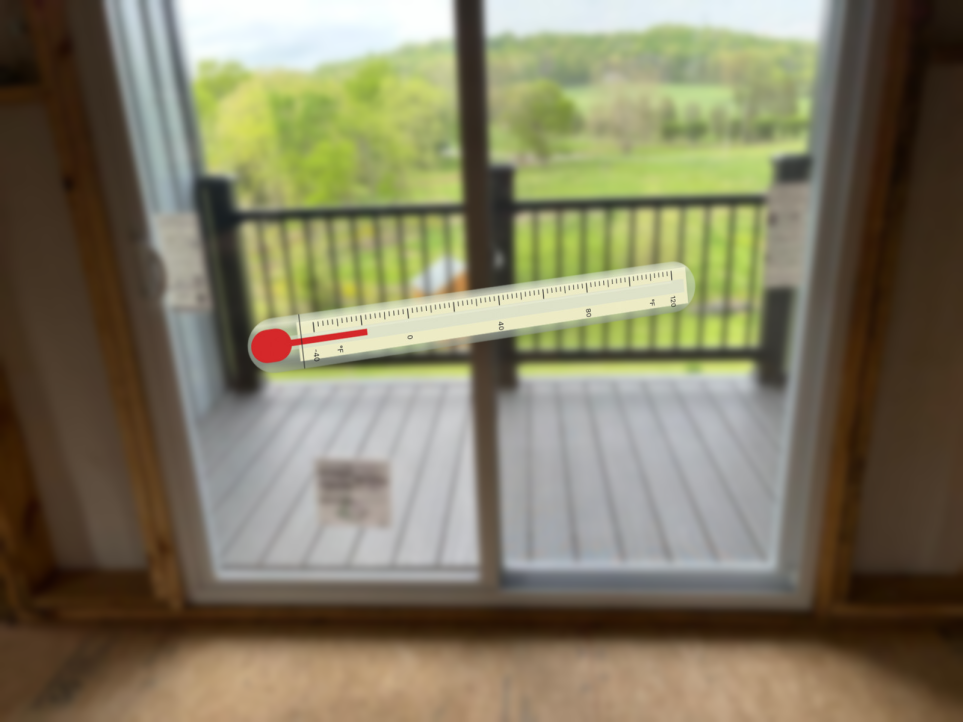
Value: -18 °F
